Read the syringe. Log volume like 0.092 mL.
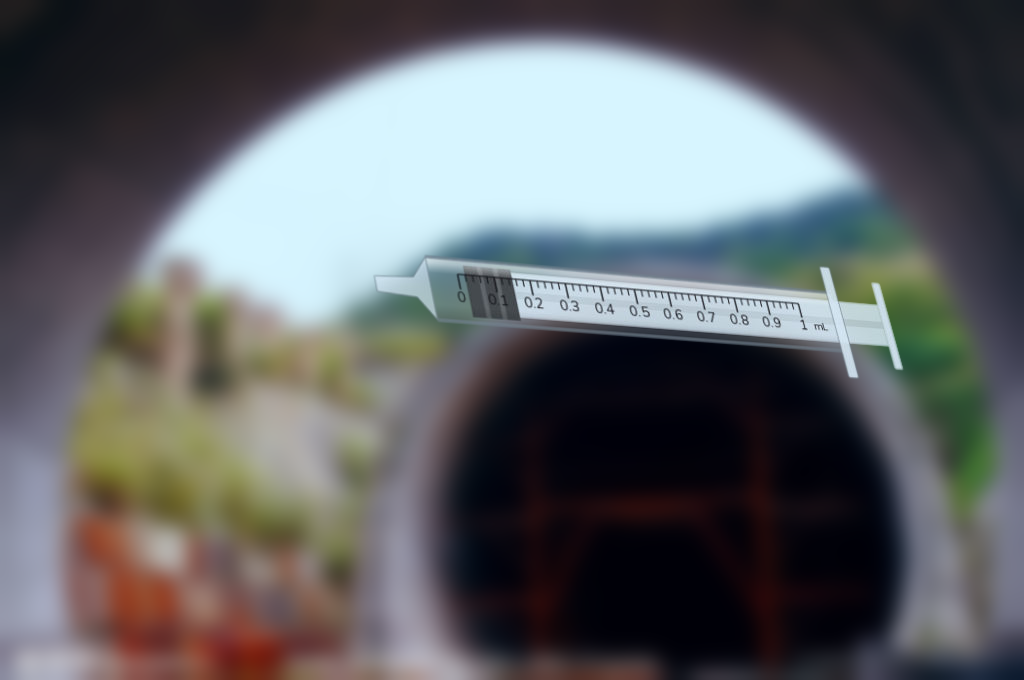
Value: 0.02 mL
